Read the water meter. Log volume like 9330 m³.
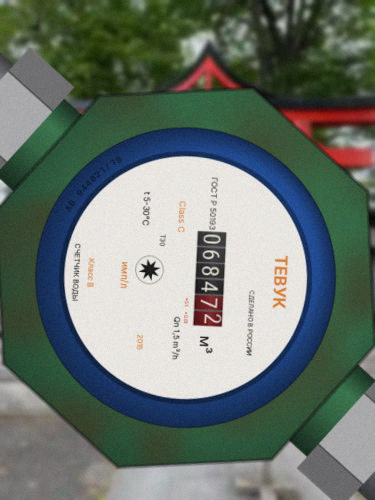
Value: 684.72 m³
